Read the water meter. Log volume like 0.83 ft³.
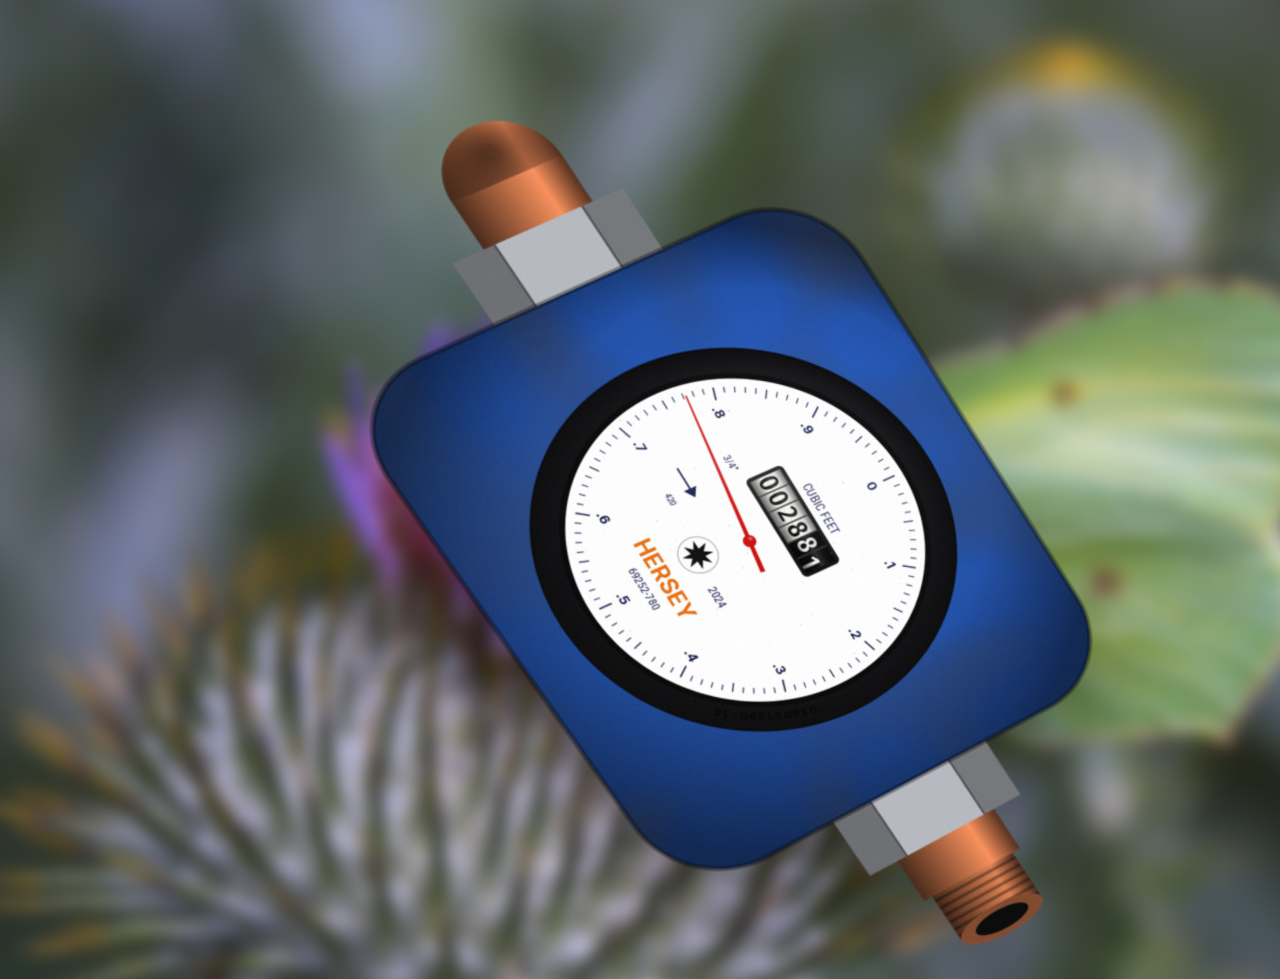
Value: 2880.77 ft³
